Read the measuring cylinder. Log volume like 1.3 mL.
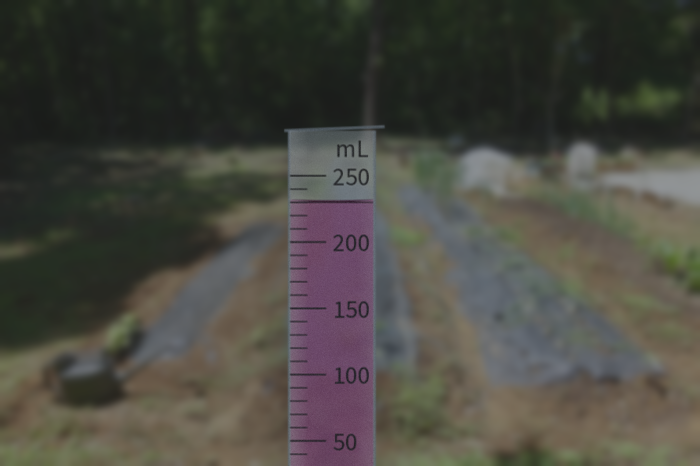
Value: 230 mL
